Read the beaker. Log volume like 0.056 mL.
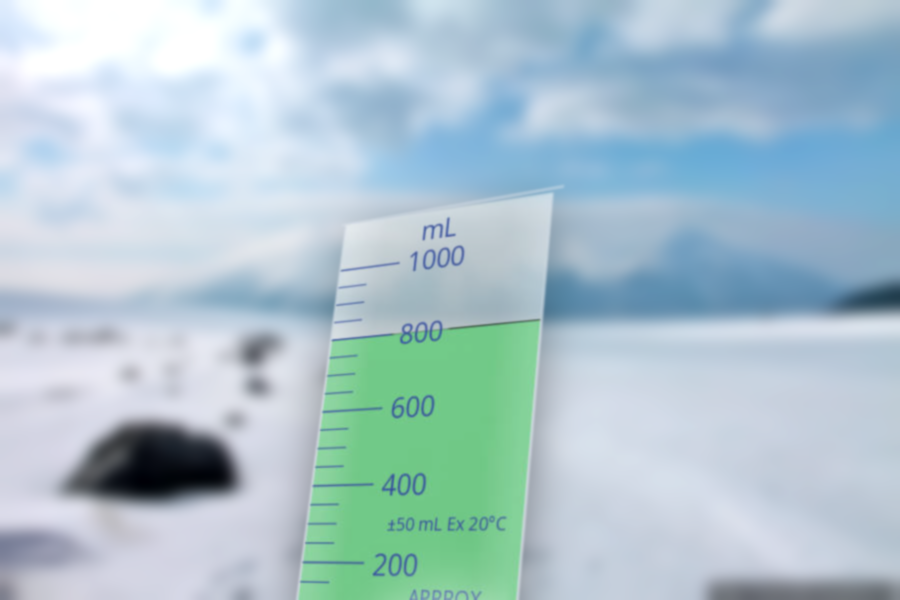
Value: 800 mL
